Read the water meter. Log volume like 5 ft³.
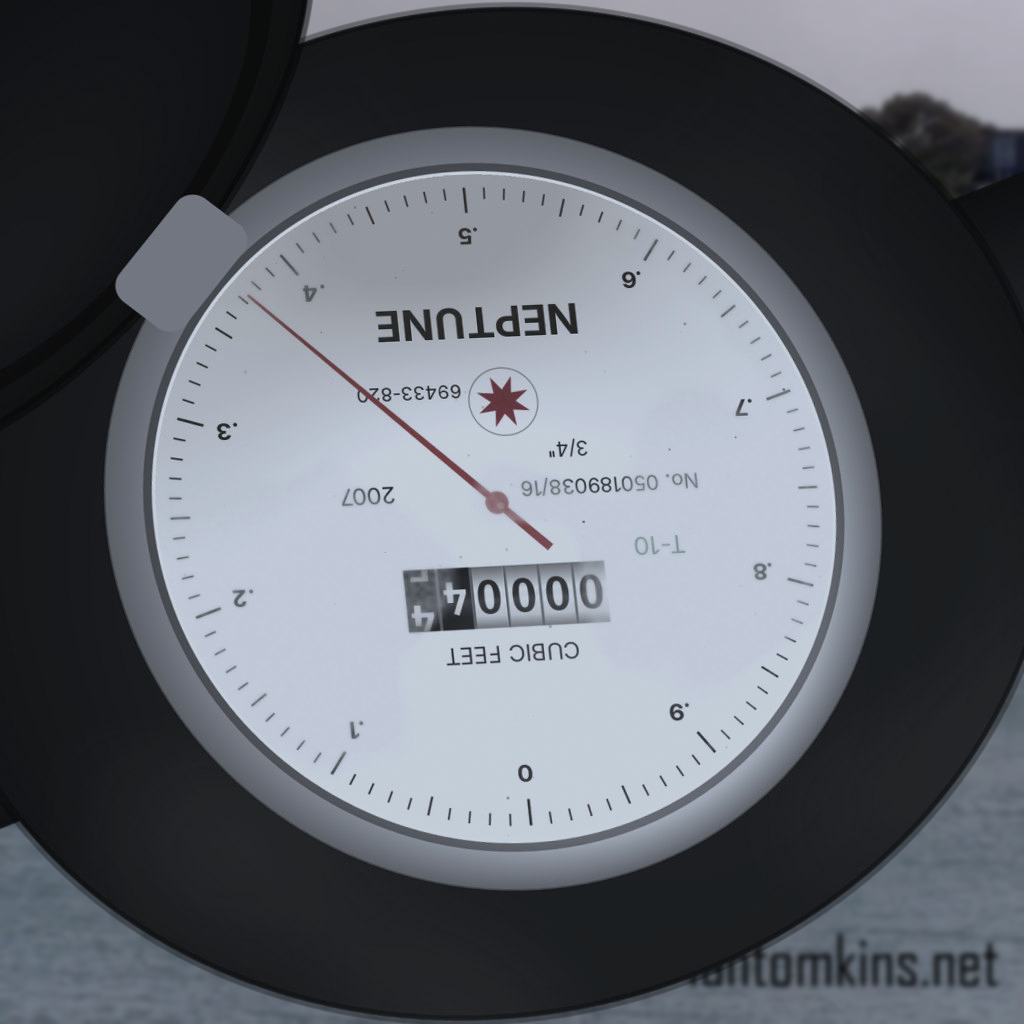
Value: 44.37 ft³
